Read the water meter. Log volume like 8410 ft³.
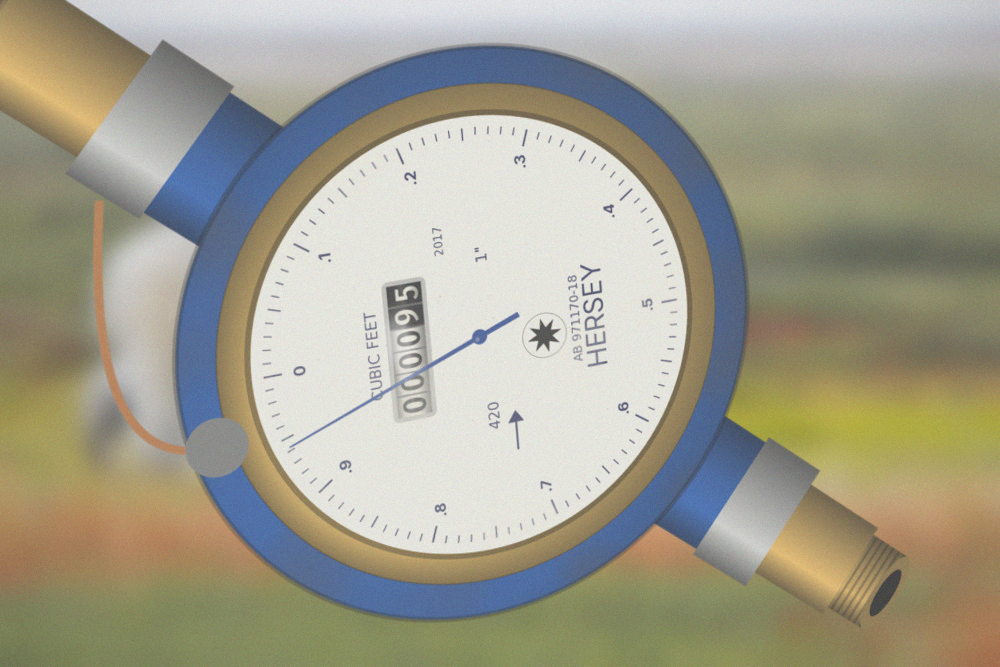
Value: 94.94 ft³
